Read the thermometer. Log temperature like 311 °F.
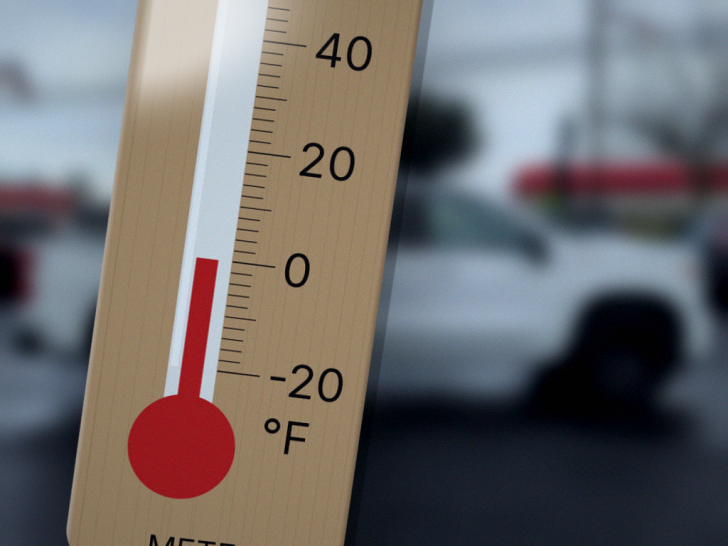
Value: 0 °F
